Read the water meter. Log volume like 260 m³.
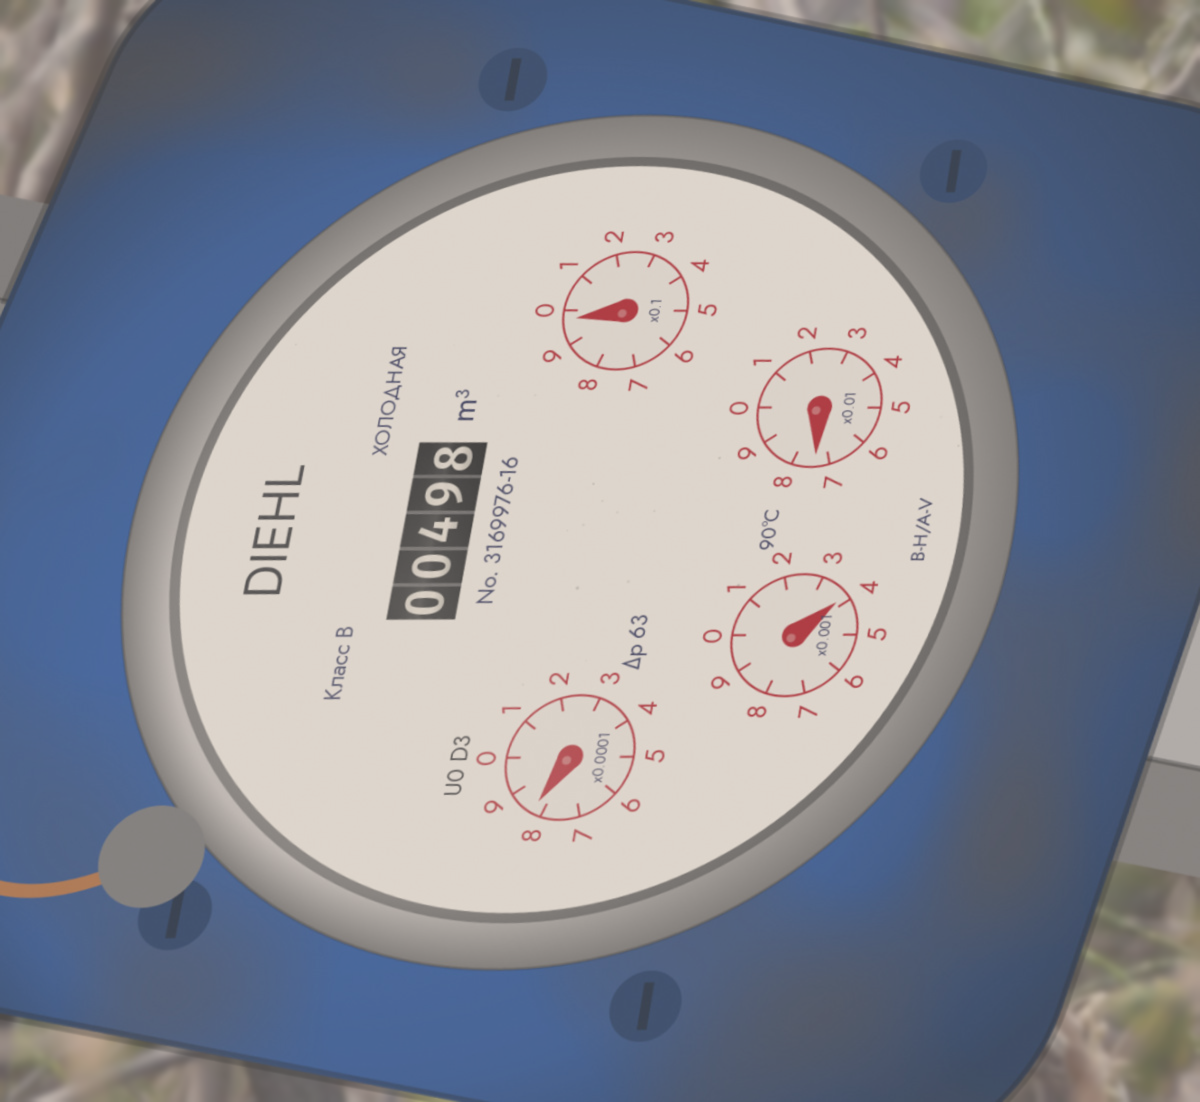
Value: 497.9738 m³
